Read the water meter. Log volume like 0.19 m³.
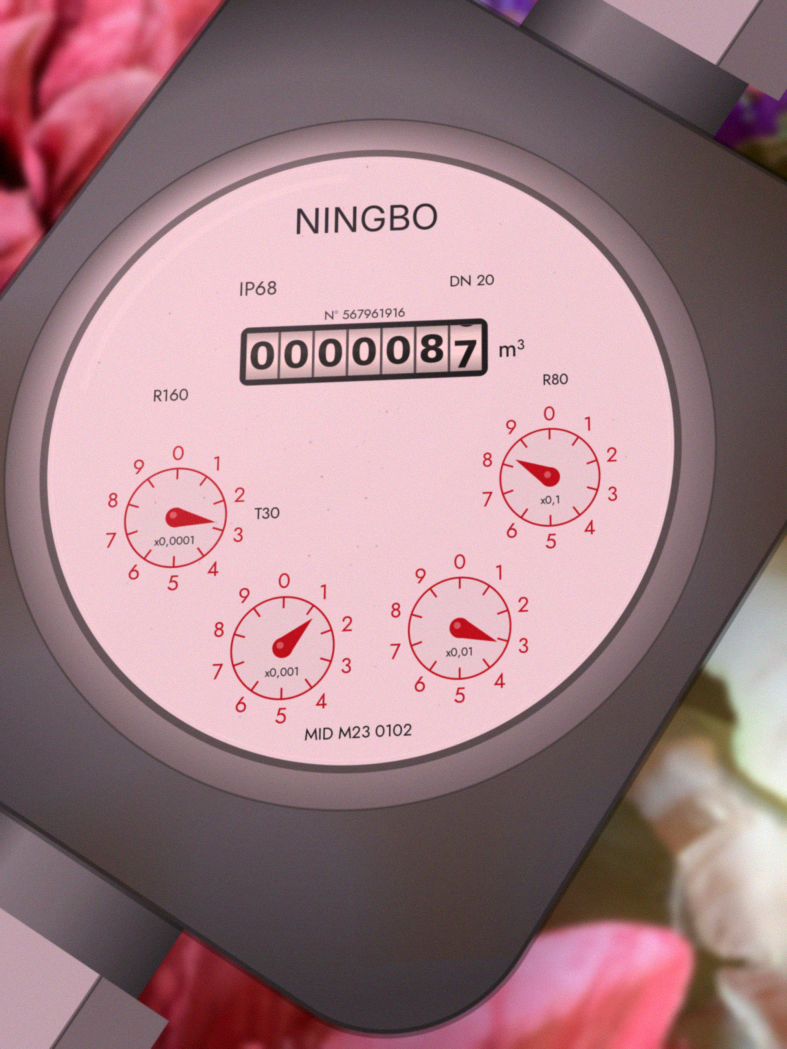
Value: 86.8312 m³
